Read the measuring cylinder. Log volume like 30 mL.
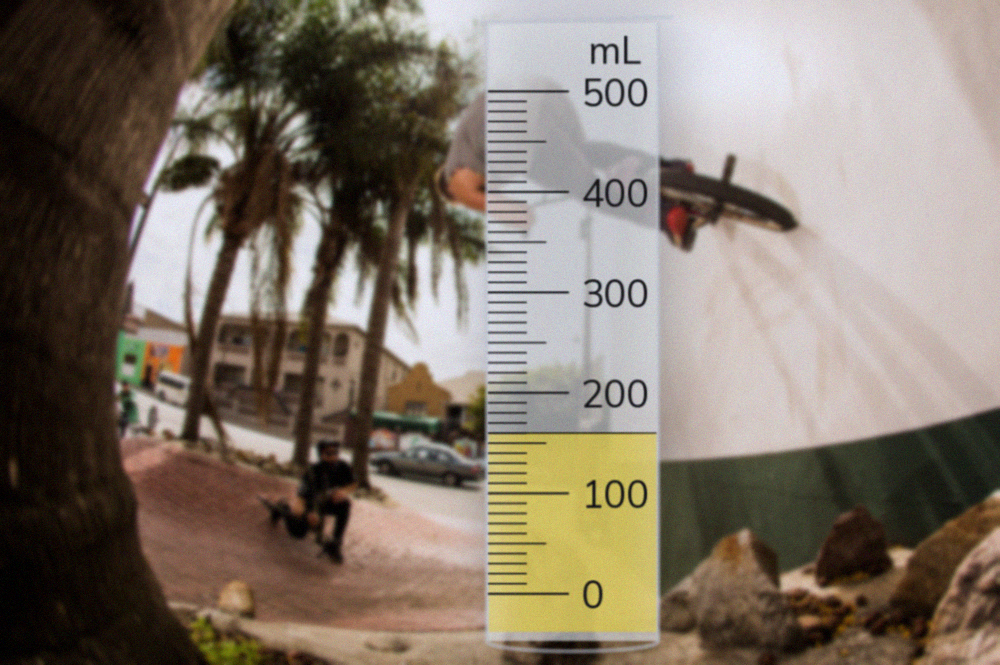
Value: 160 mL
